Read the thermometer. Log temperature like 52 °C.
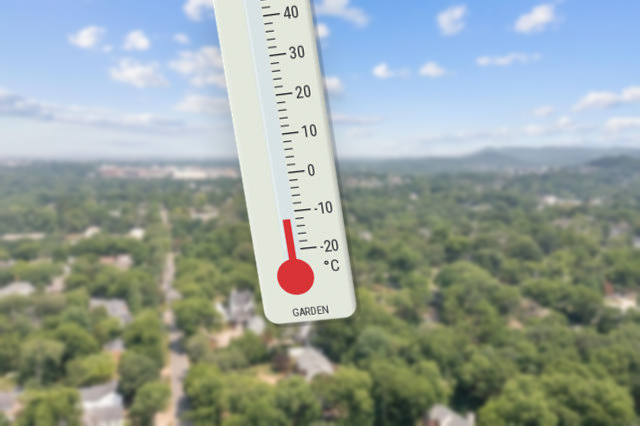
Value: -12 °C
